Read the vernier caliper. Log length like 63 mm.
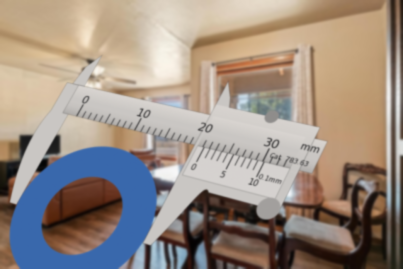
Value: 21.2 mm
